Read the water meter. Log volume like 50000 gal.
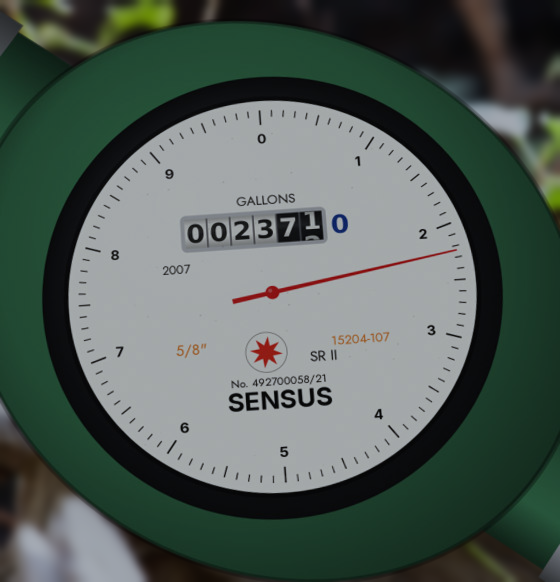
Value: 23712.2 gal
